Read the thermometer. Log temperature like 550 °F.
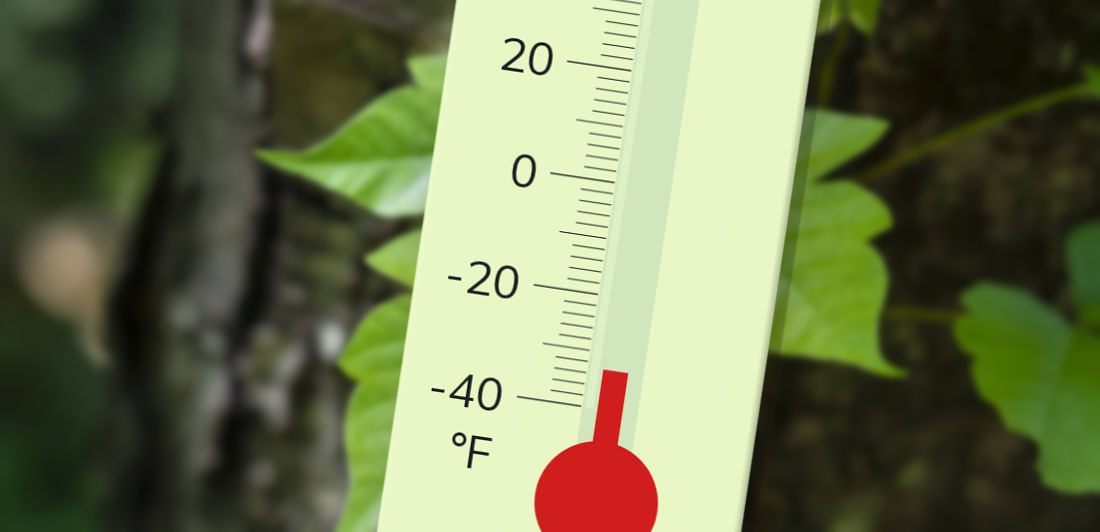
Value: -33 °F
